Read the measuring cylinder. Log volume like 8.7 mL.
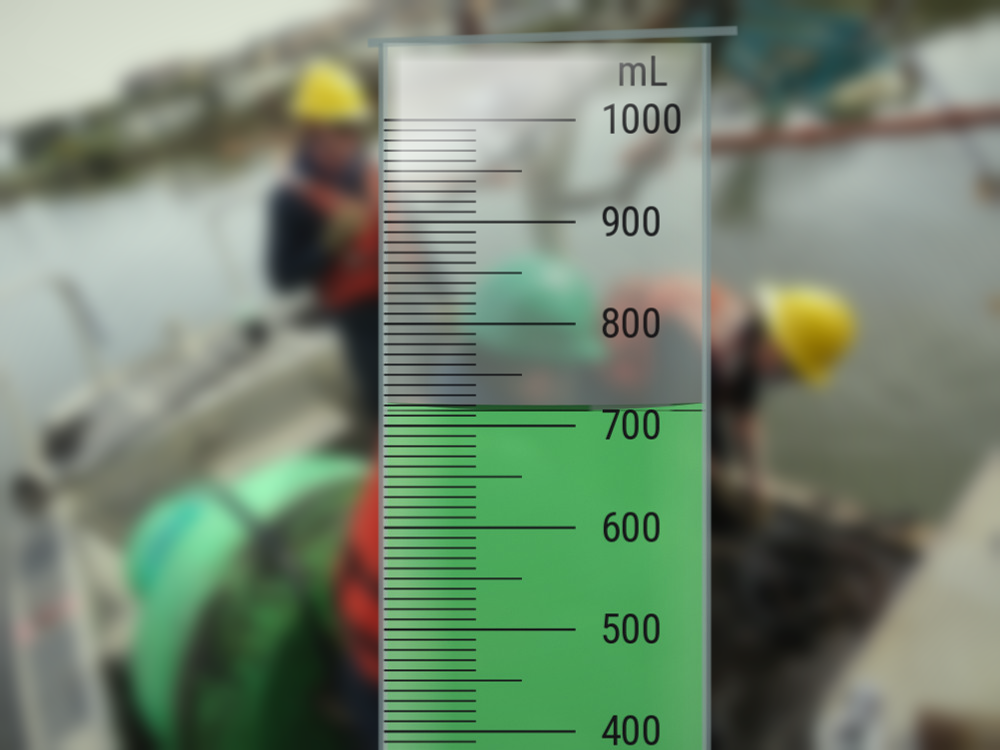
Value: 715 mL
